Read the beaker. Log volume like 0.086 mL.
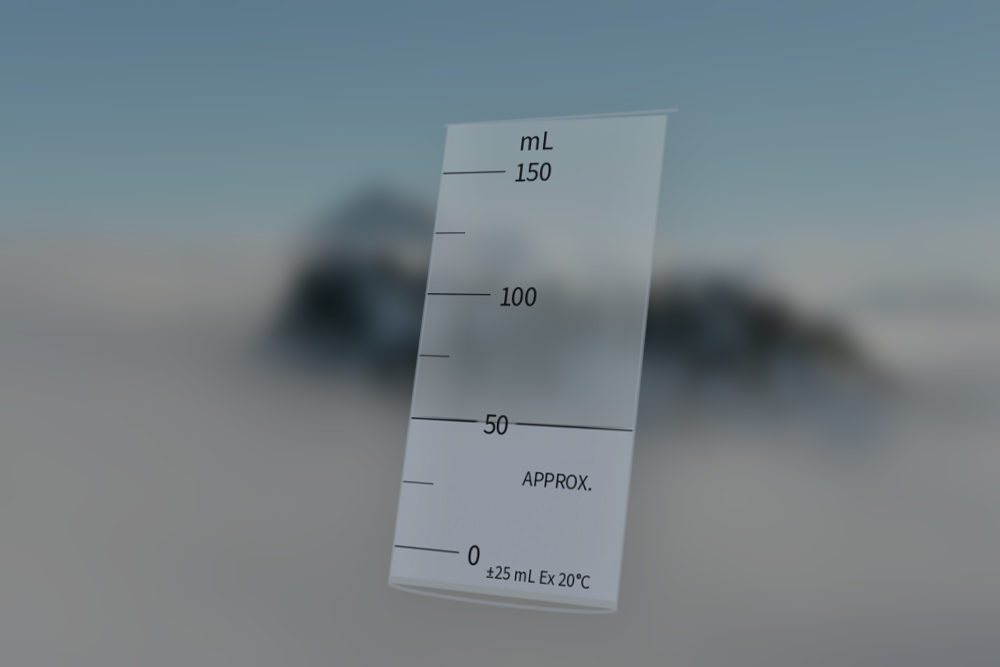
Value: 50 mL
